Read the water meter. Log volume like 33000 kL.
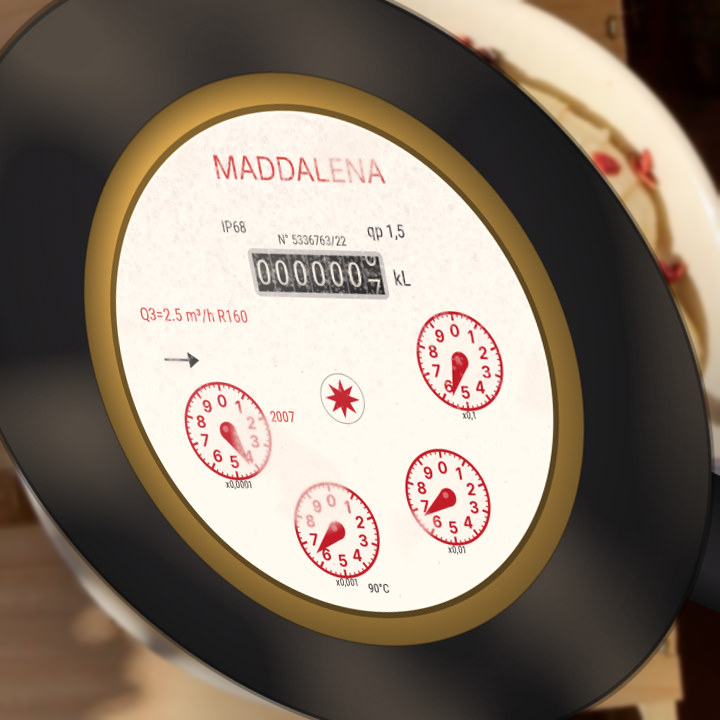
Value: 6.5664 kL
